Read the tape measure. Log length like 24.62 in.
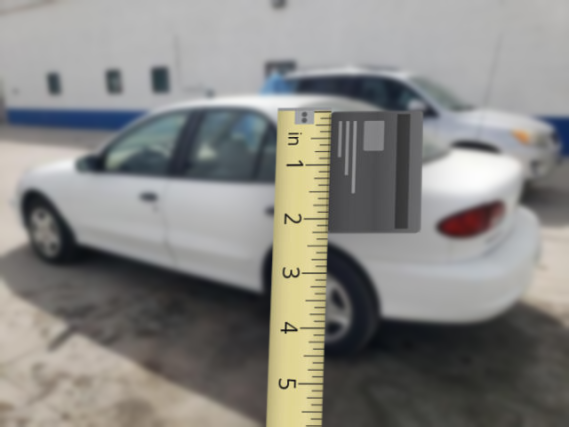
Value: 2.25 in
